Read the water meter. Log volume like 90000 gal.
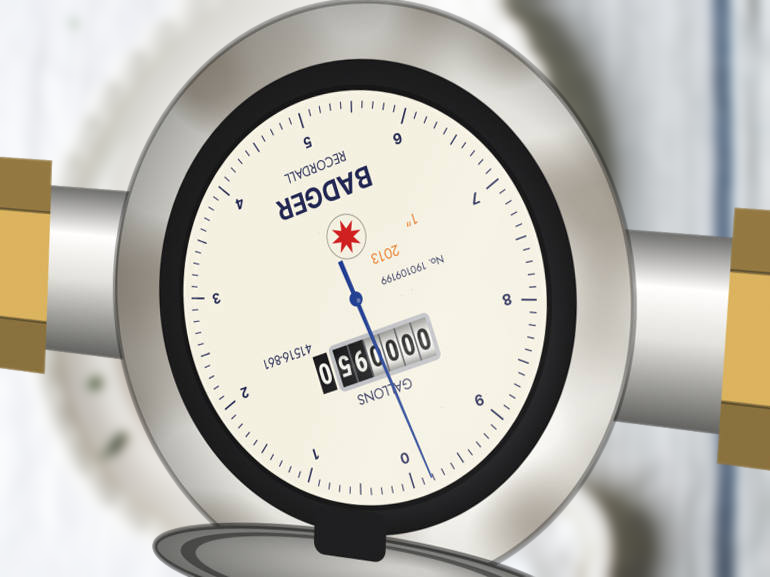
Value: 949.8 gal
